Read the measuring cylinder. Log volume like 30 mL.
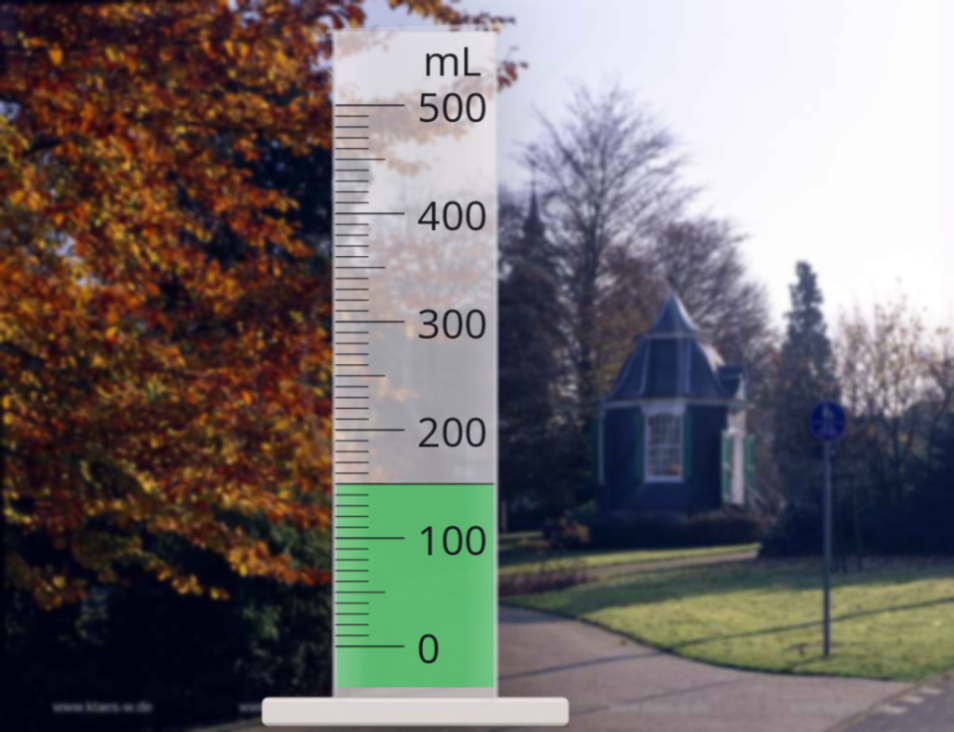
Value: 150 mL
